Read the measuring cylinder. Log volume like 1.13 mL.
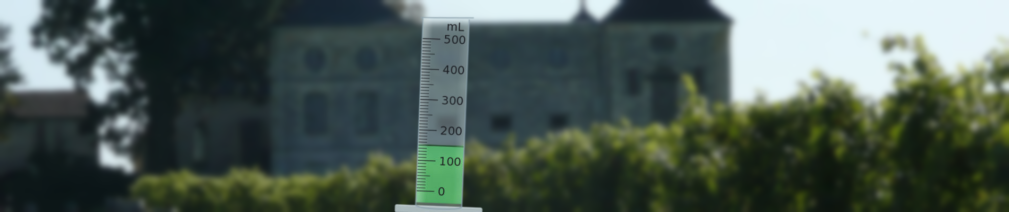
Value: 150 mL
